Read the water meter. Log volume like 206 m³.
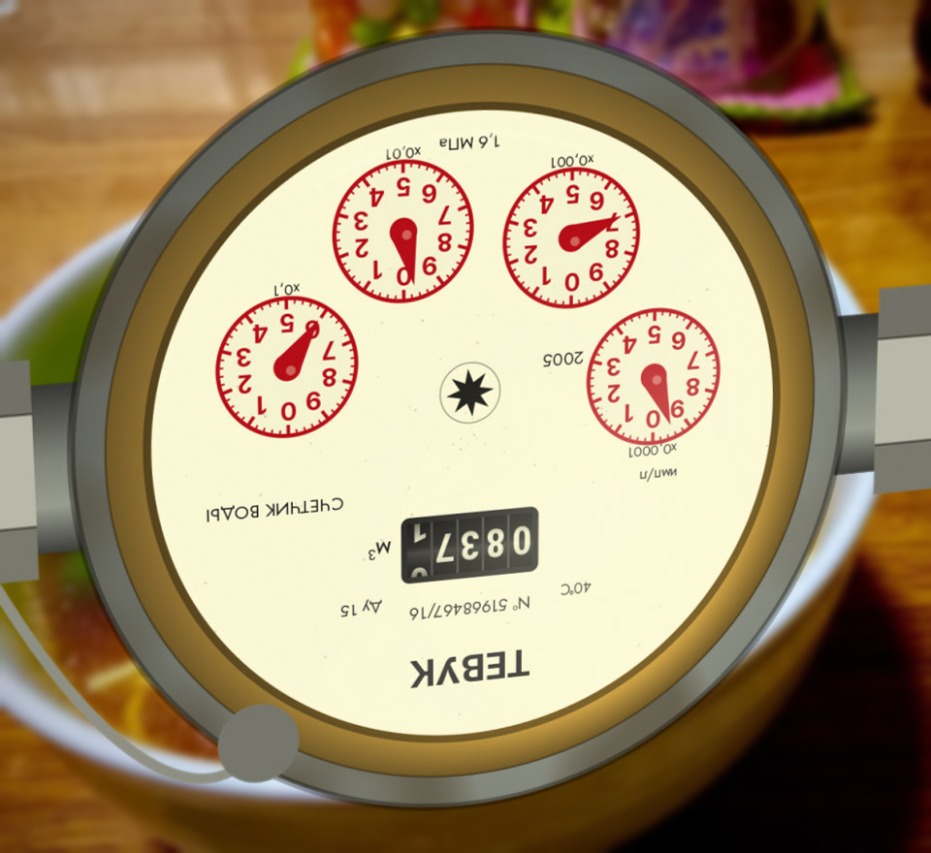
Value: 8370.5969 m³
